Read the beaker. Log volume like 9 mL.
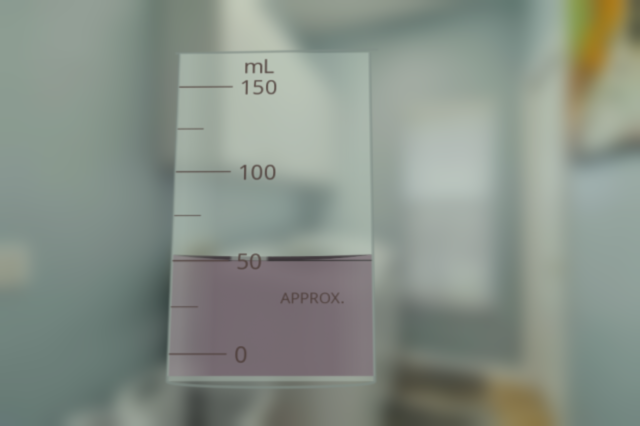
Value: 50 mL
